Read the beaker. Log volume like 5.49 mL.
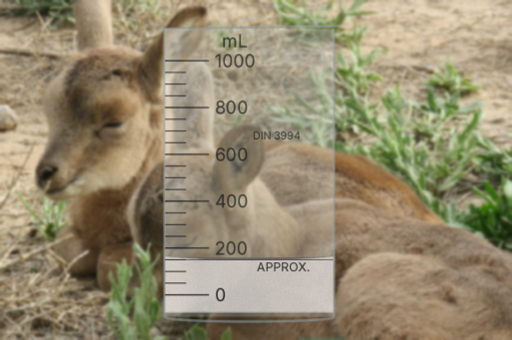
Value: 150 mL
